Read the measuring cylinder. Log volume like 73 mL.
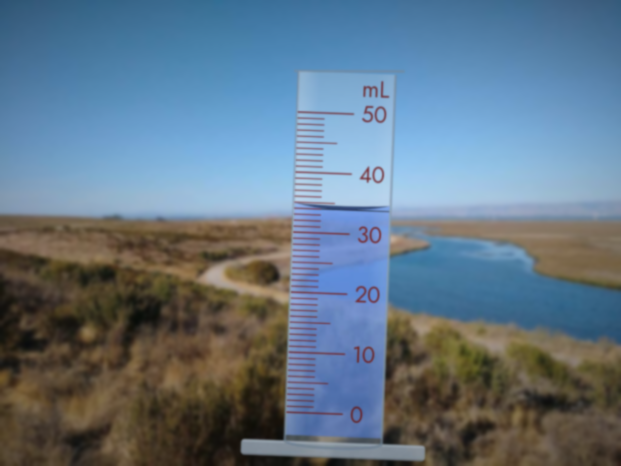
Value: 34 mL
